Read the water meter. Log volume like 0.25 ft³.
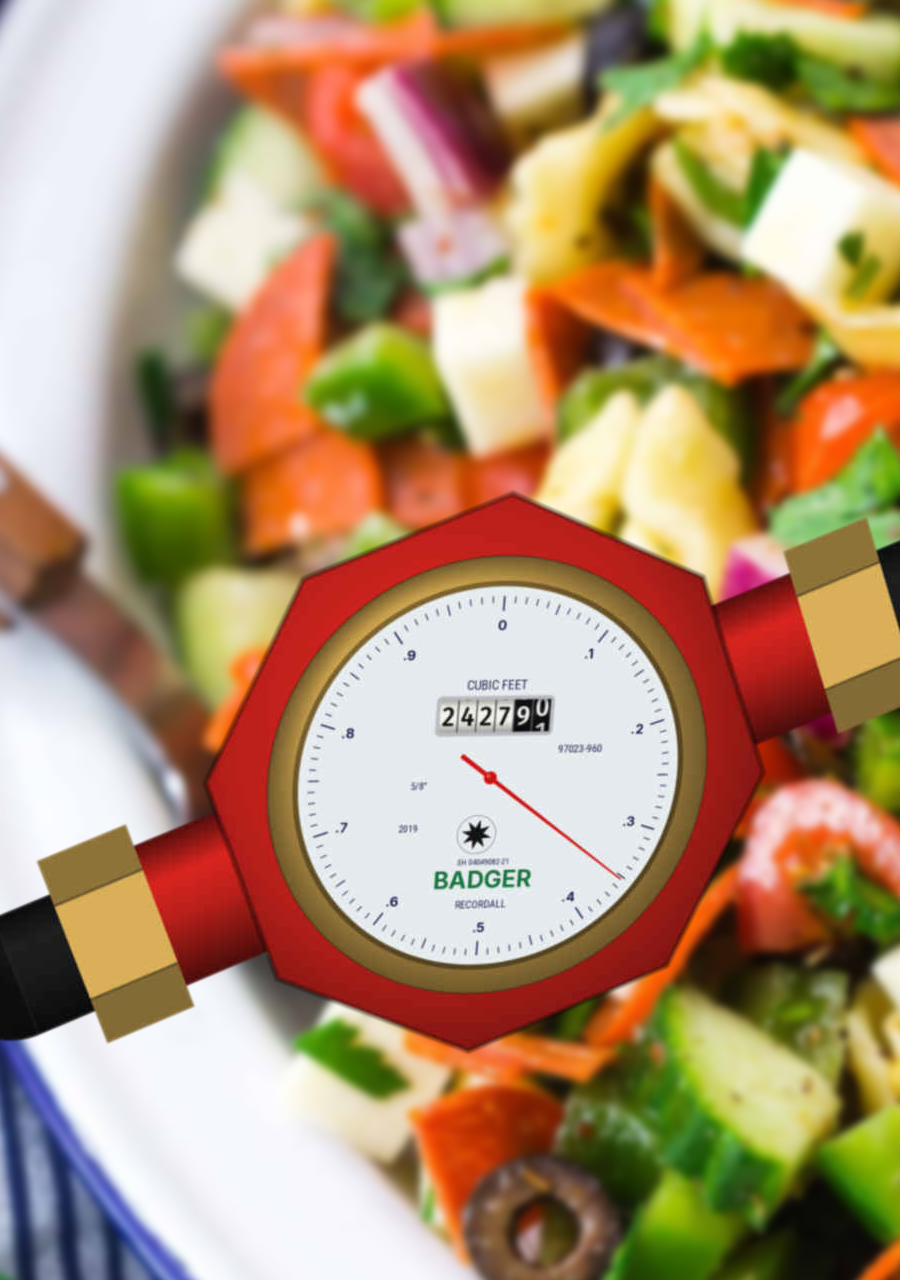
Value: 242790.35 ft³
